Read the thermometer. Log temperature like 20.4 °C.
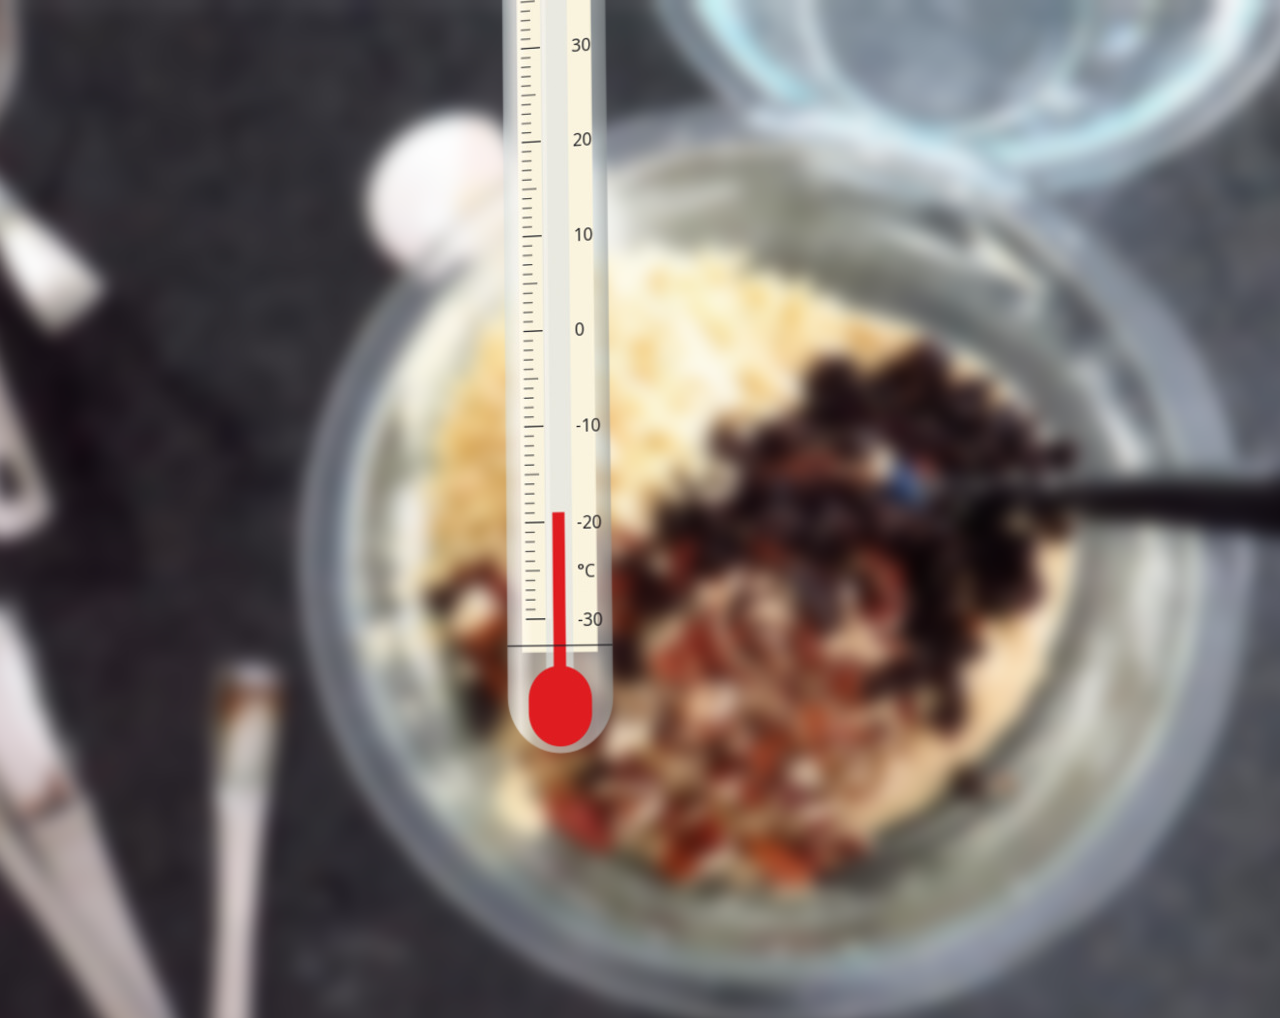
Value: -19 °C
